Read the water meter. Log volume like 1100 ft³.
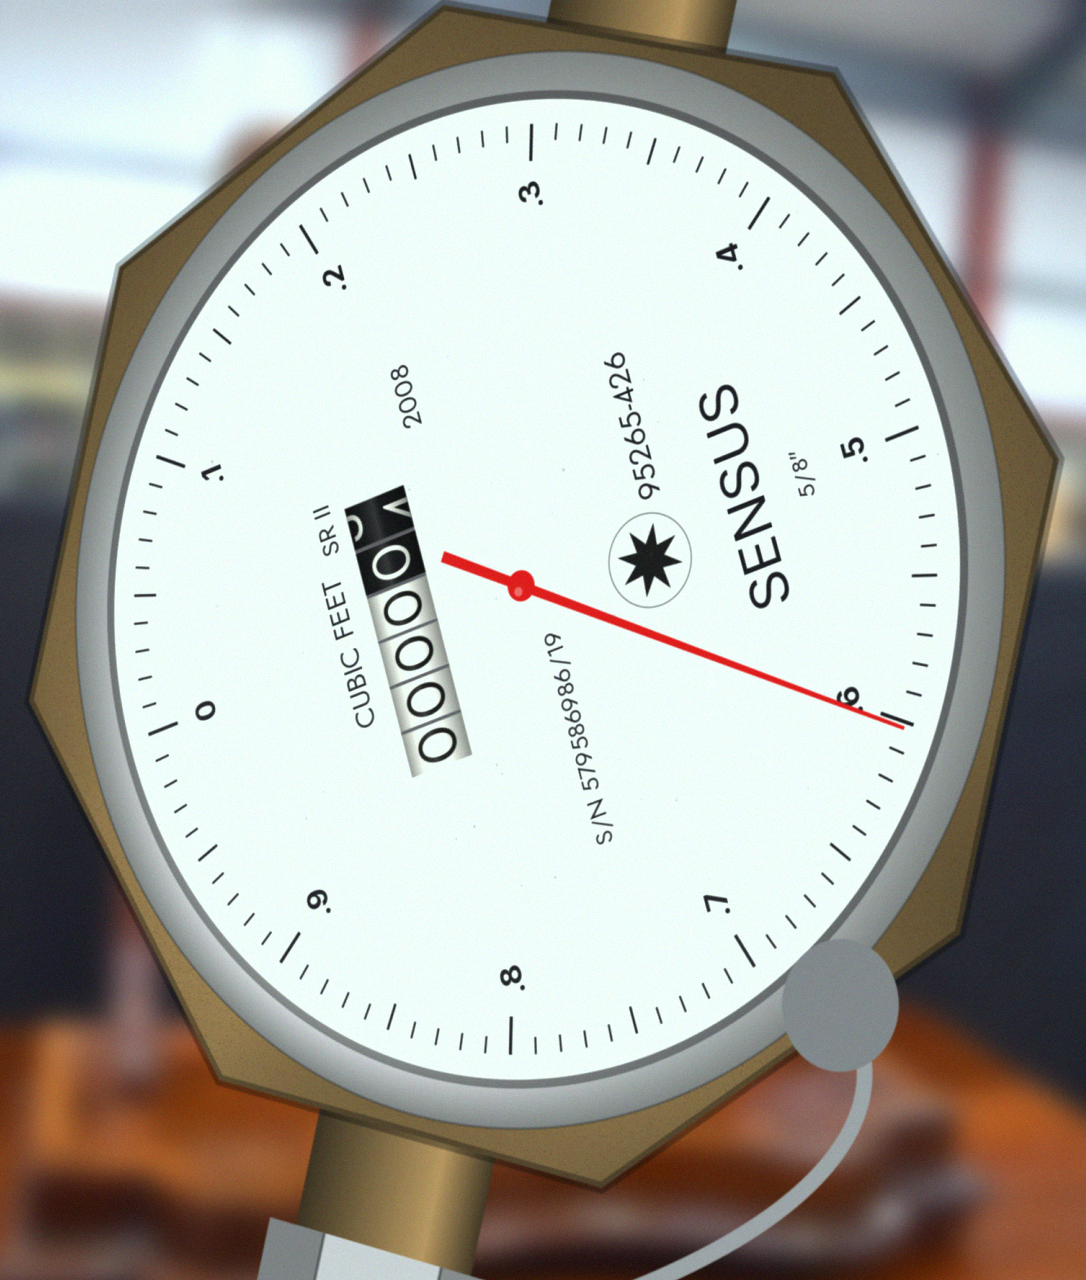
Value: 3.60 ft³
